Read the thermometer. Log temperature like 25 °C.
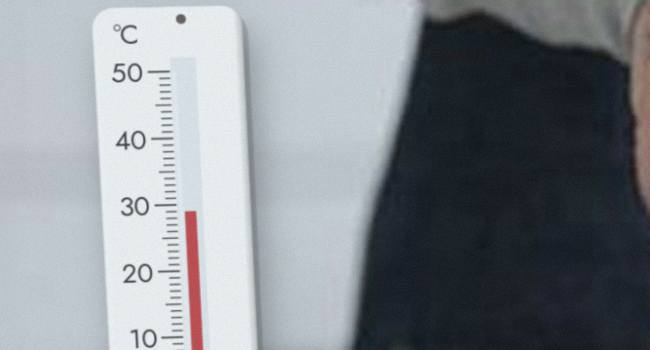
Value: 29 °C
